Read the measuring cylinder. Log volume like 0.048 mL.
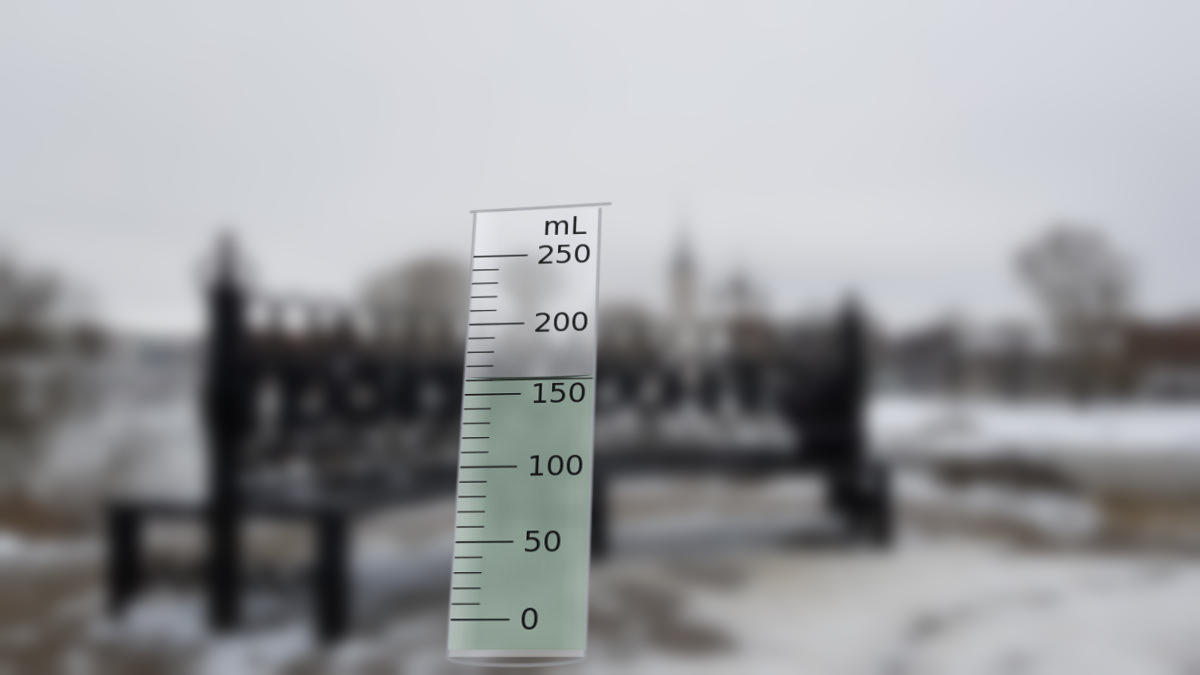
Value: 160 mL
